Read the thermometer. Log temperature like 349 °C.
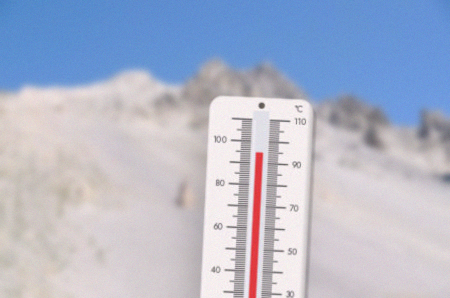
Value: 95 °C
